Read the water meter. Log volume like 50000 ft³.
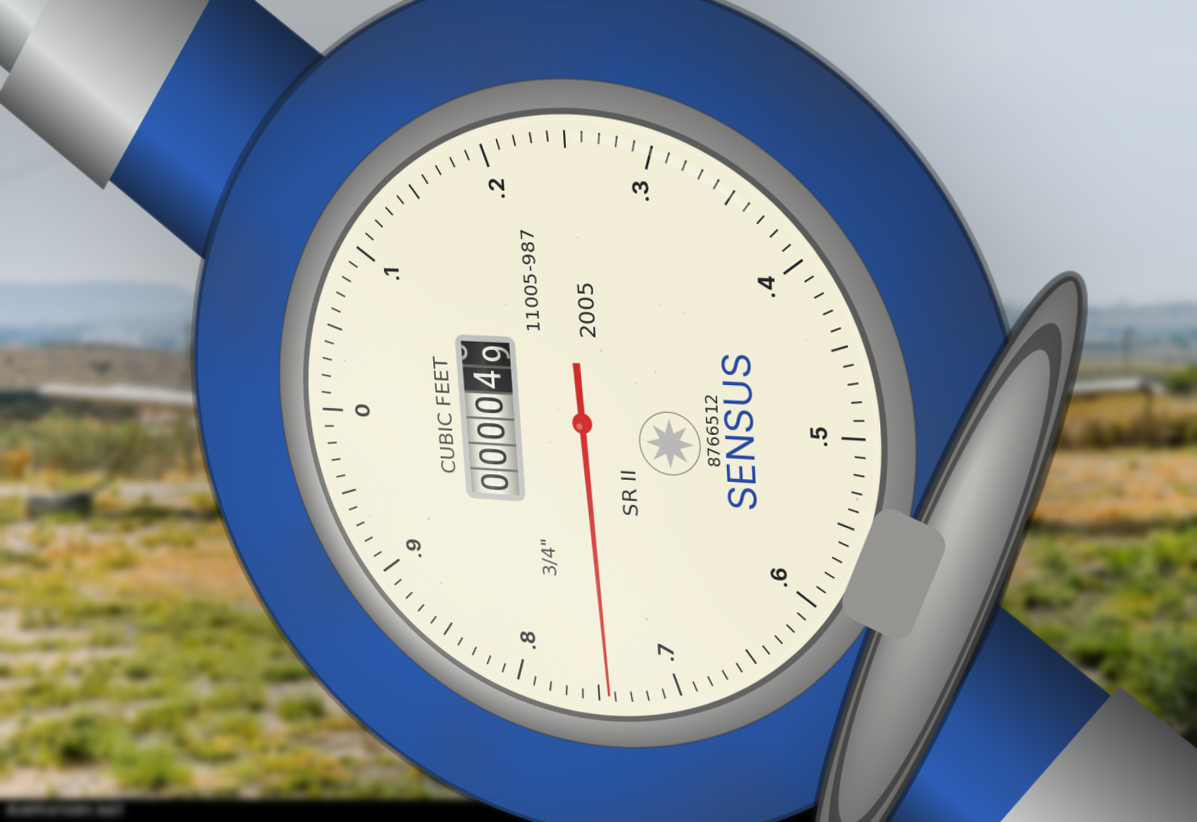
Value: 48.74 ft³
